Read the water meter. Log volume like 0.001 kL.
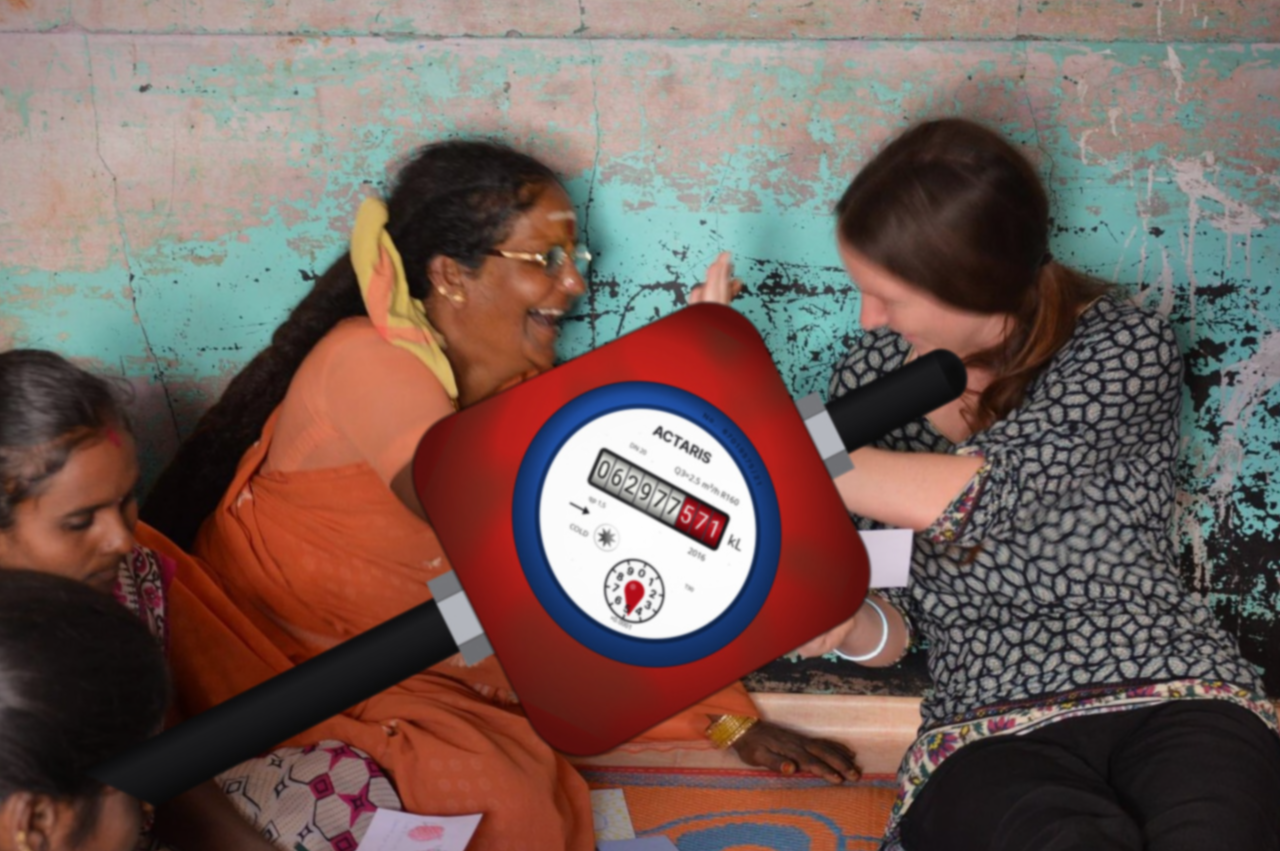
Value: 62977.5714 kL
